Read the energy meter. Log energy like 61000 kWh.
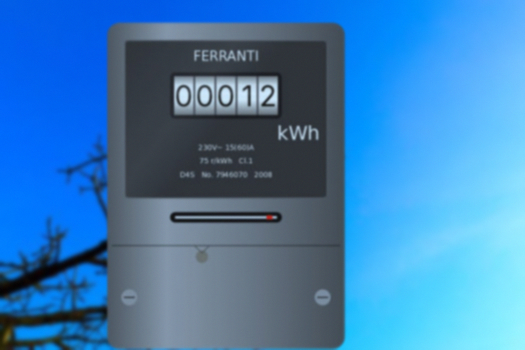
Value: 12 kWh
